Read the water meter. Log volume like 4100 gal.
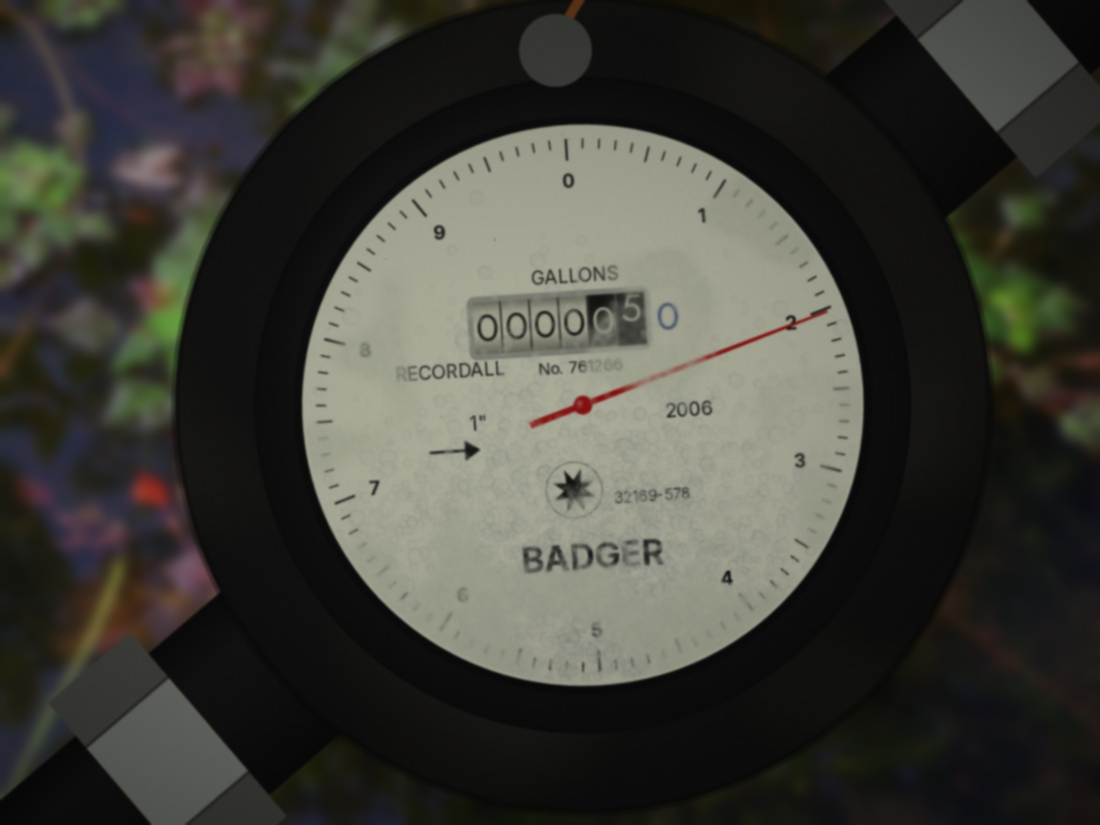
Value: 52.0 gal
